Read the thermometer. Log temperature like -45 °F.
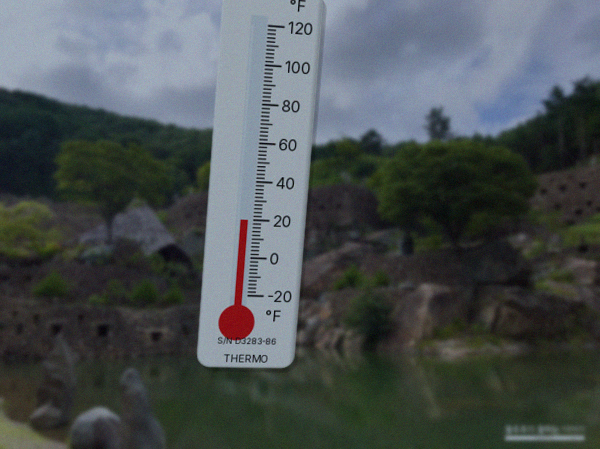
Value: 20 °F
